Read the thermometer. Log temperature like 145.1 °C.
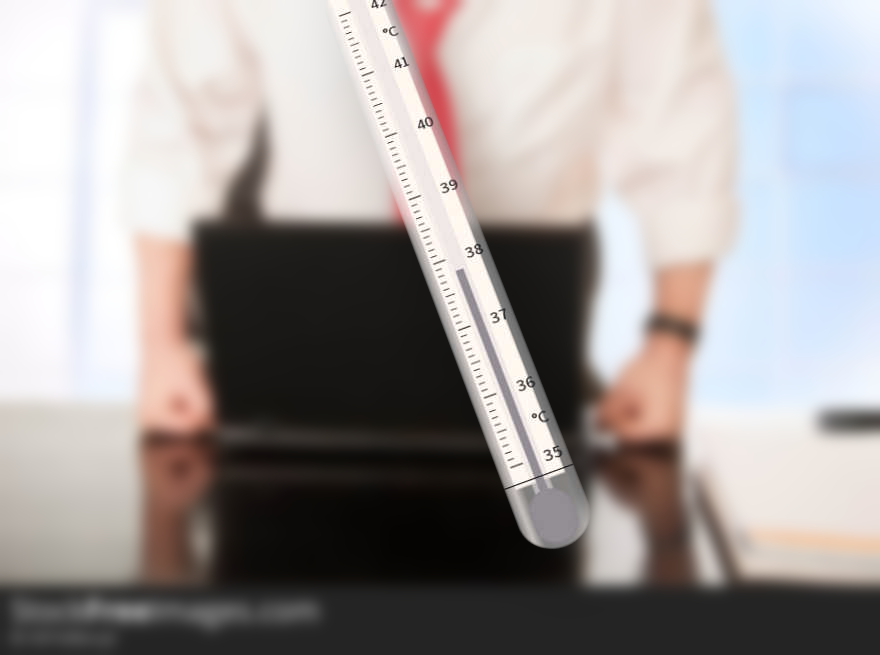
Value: 37.8 °C
